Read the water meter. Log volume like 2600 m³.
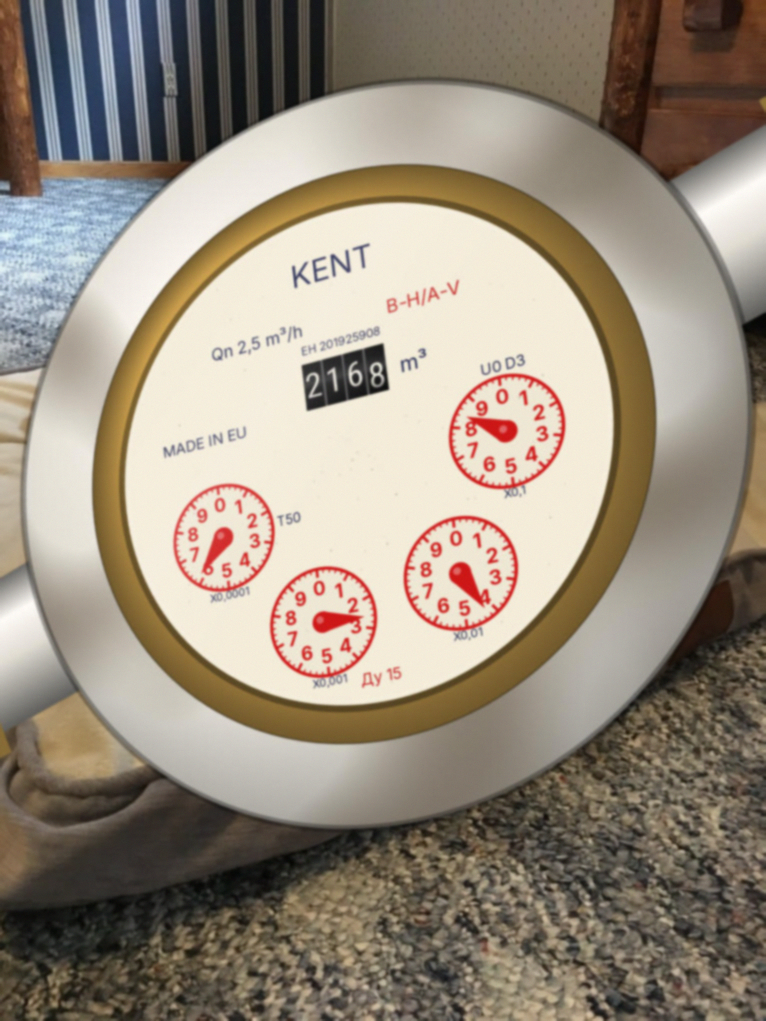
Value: 2167.8426 m³
